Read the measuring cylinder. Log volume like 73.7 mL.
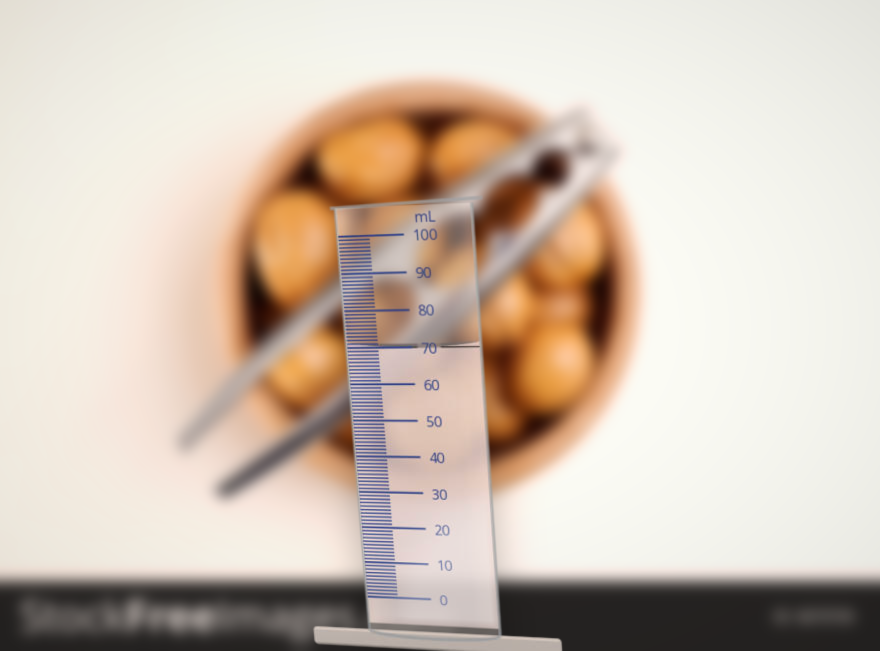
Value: 70 mL
